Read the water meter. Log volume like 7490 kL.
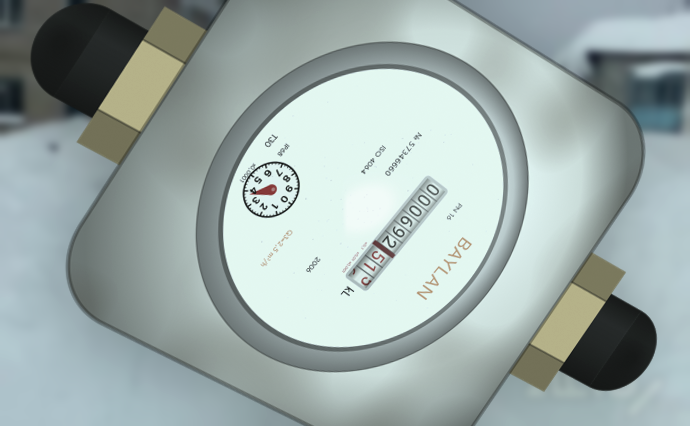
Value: 692.5153 kL
